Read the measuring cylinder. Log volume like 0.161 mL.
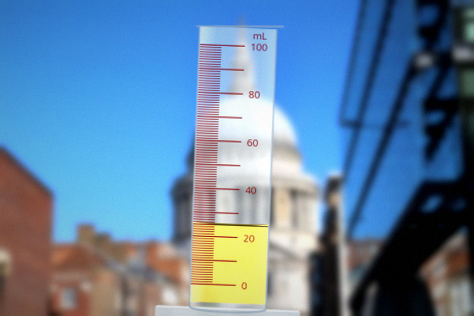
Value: 25 mL
